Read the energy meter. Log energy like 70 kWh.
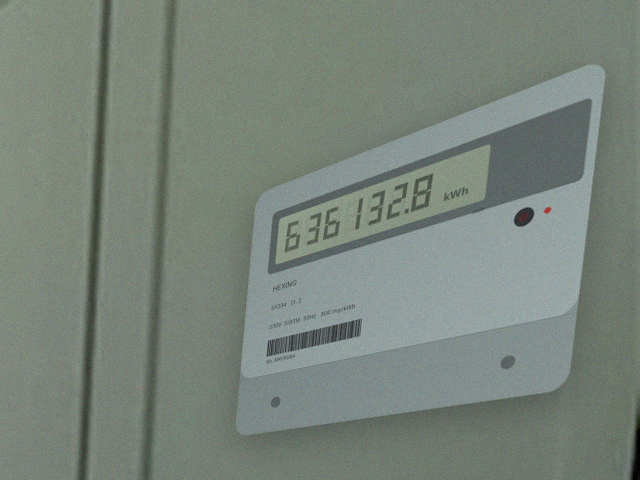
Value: 636132.8 kWh
